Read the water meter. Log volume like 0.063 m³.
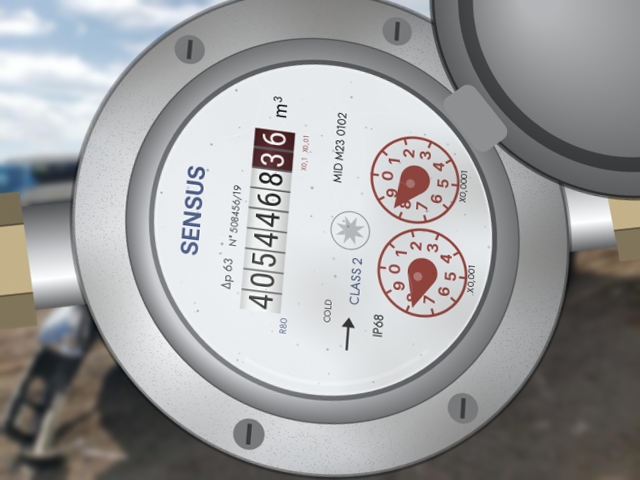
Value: 4054468.3678 m³
